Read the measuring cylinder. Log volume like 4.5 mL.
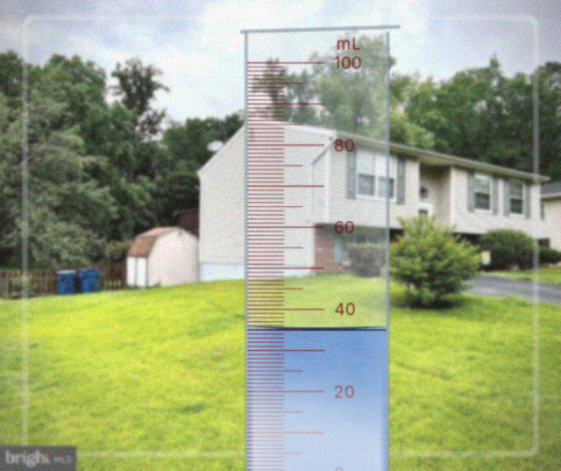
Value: 35 mL
